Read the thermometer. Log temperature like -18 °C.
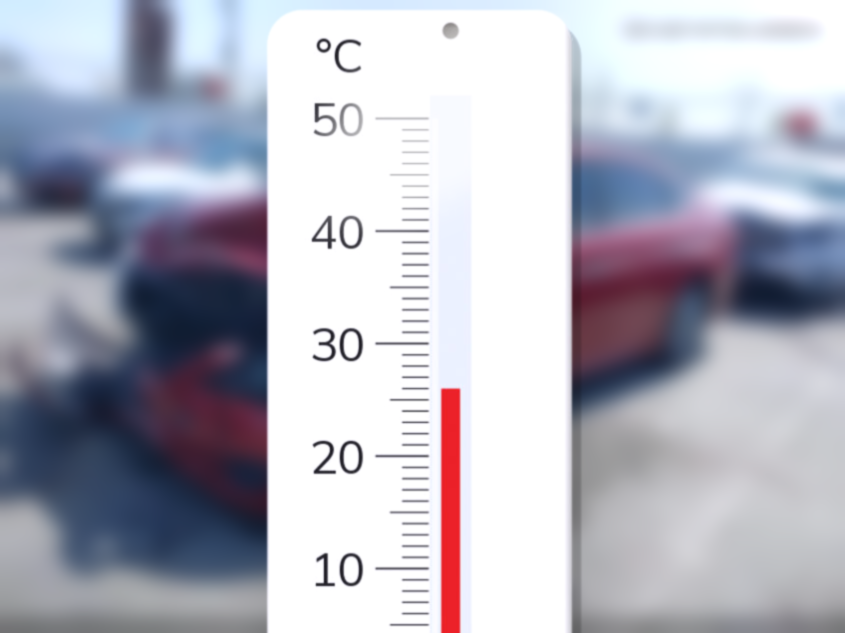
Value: 26 °C
